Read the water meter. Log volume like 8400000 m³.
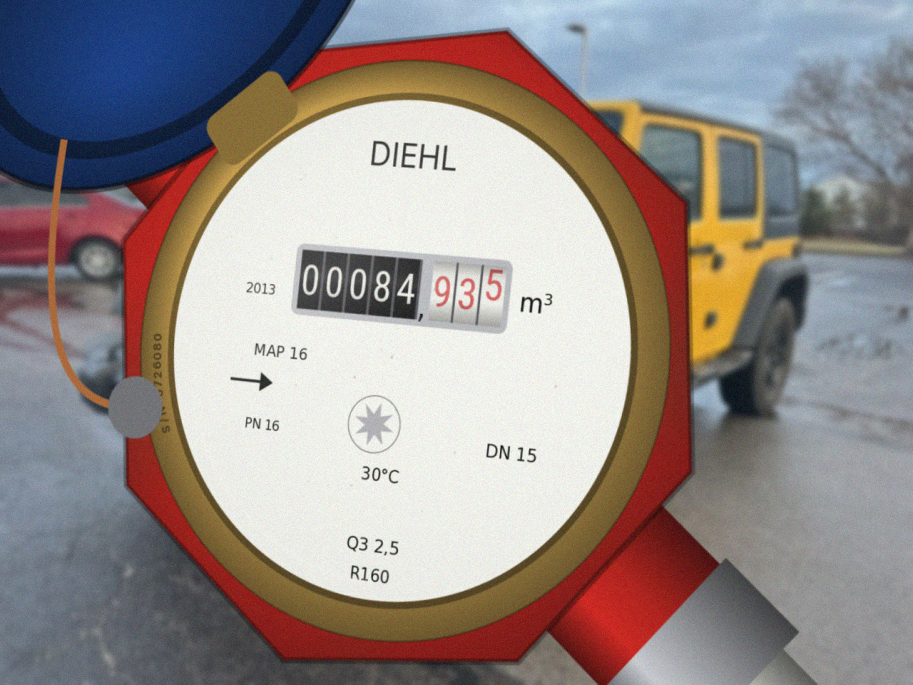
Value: 84.935 m³
